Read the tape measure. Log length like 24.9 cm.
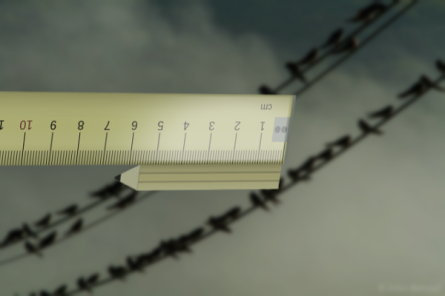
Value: 6.5 cm
